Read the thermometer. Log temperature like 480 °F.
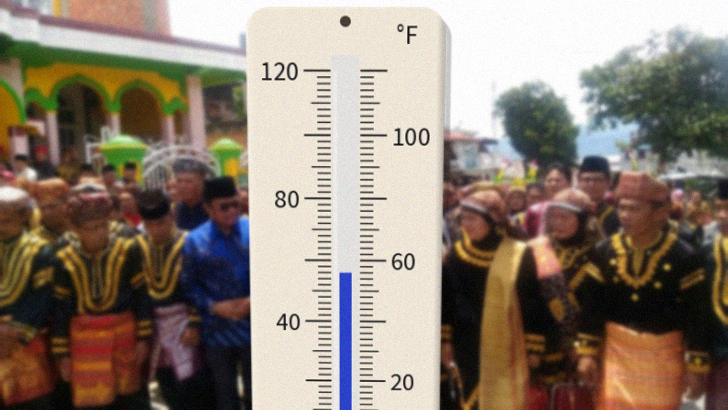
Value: 56 °F
